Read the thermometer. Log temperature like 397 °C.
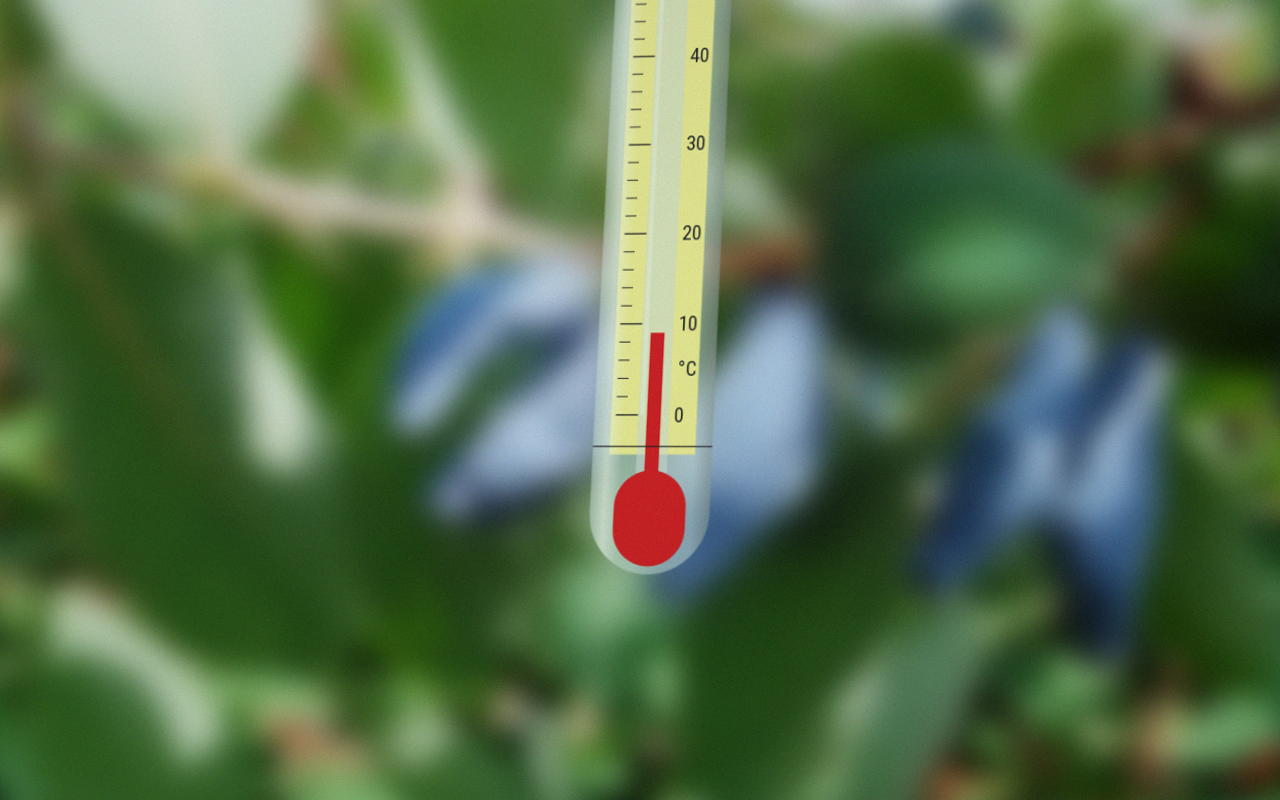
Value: 9 °C
